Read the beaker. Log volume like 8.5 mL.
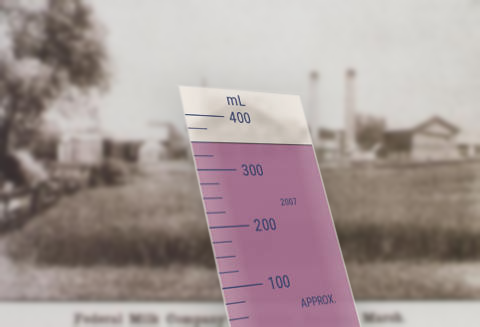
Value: 350 mL
